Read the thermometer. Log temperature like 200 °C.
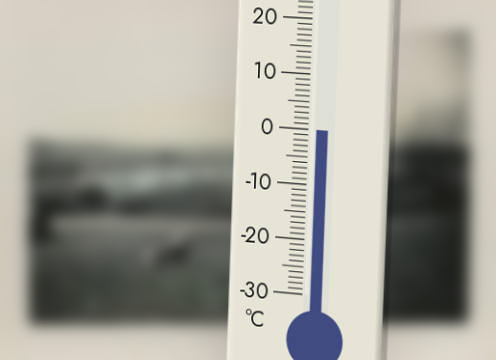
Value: 0 °C
